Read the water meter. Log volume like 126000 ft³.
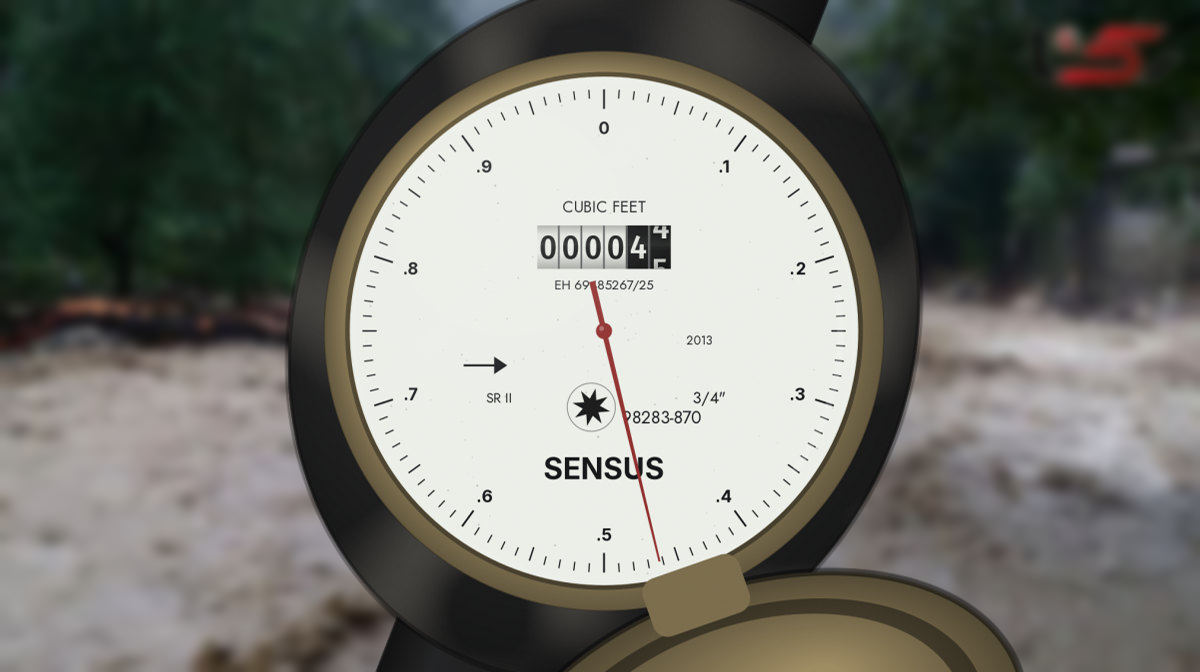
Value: 44.46 ft³
